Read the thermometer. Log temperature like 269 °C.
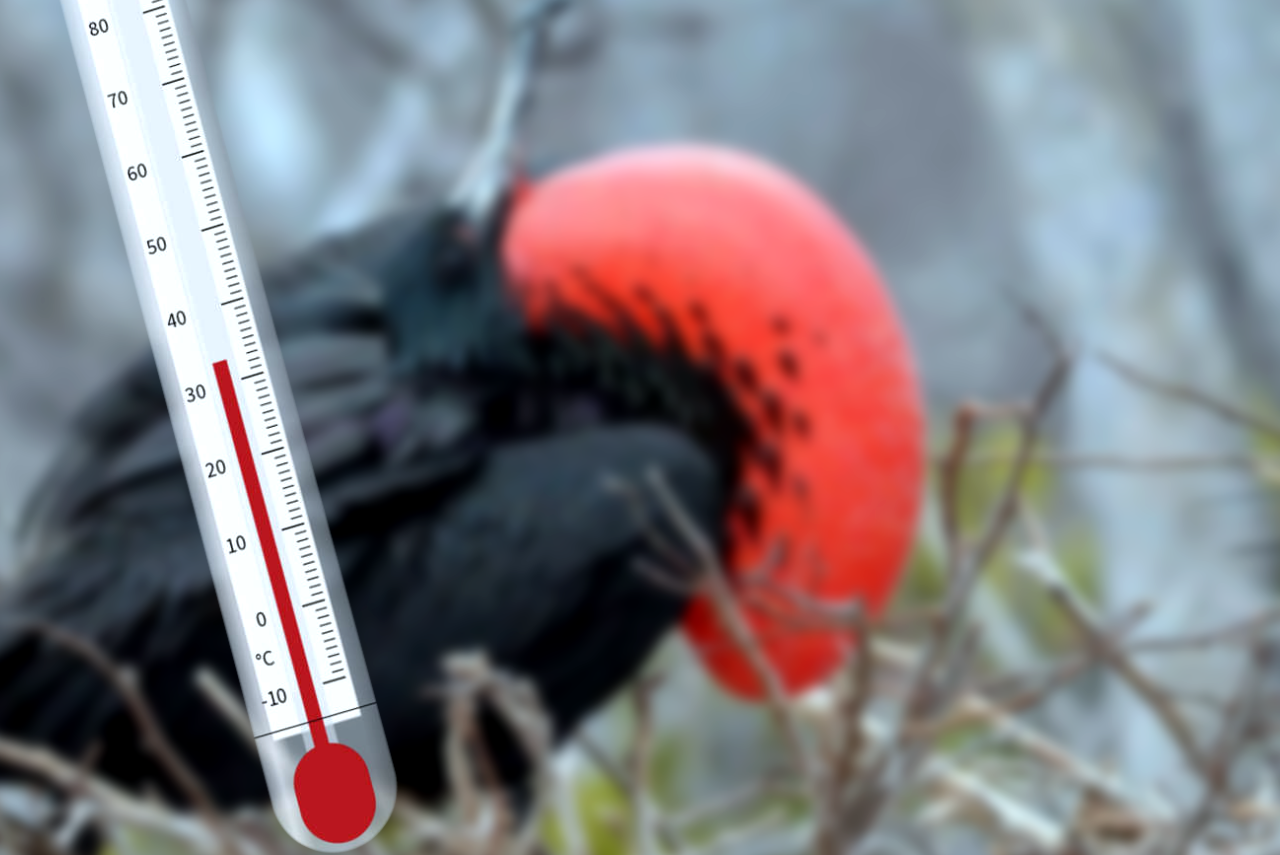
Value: 33 °C
